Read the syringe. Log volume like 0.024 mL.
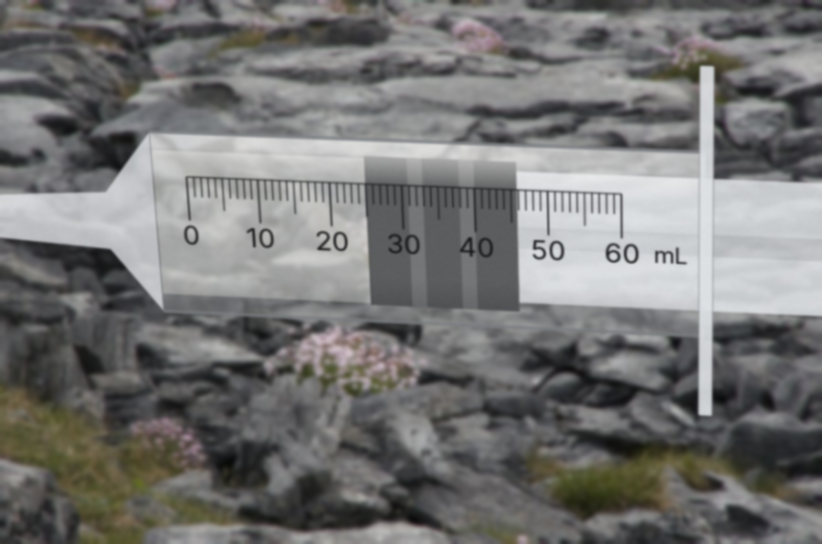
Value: 25 mL
